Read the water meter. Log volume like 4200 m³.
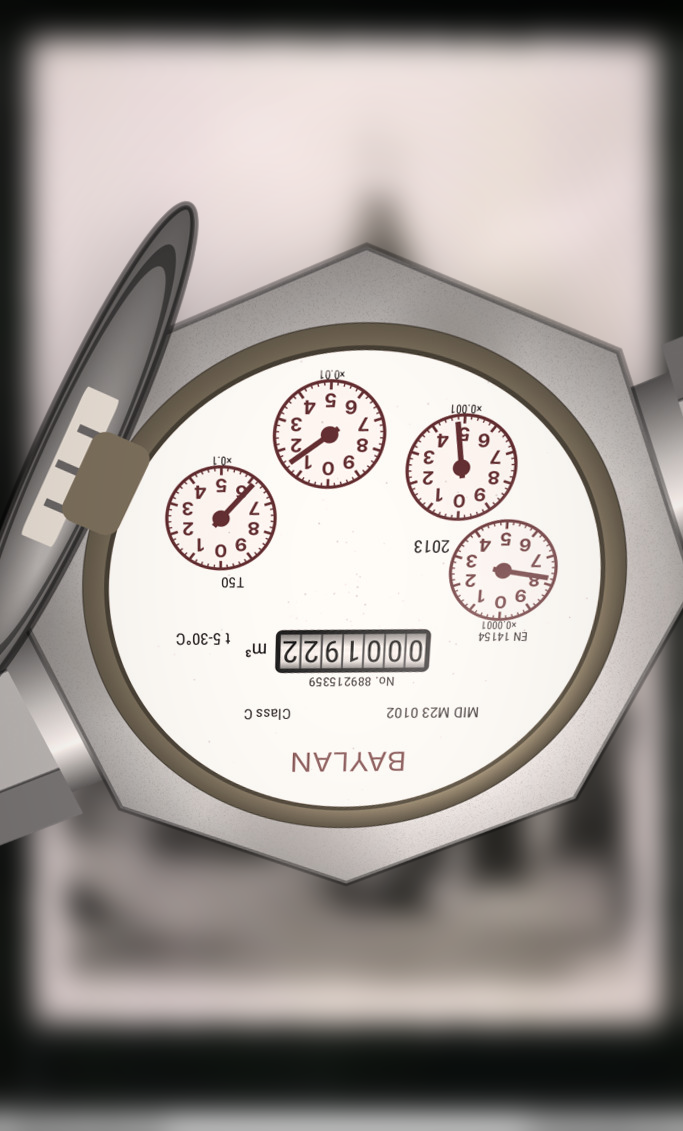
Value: 1922.6147 m³
